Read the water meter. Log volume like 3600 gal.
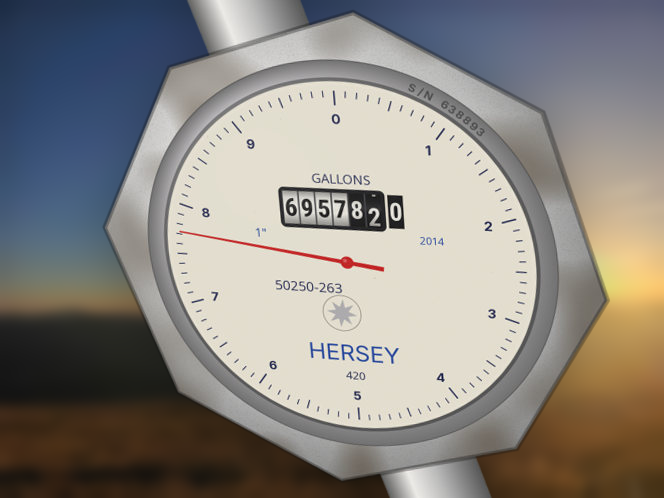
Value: 6957817.7 gal
